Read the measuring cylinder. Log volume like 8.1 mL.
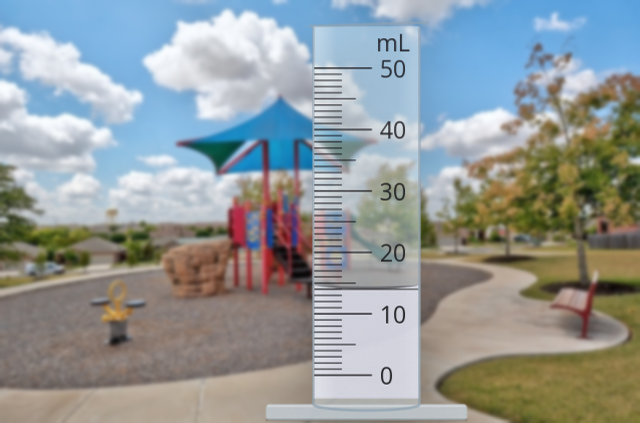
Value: 14 mL
